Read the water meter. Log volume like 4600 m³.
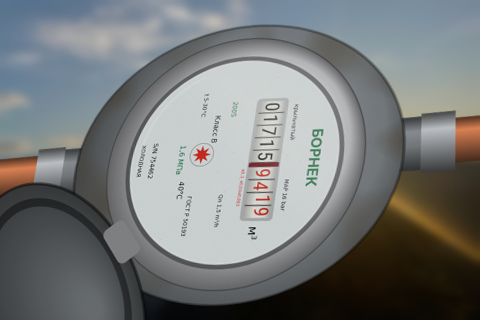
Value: 1715.9419 m³
